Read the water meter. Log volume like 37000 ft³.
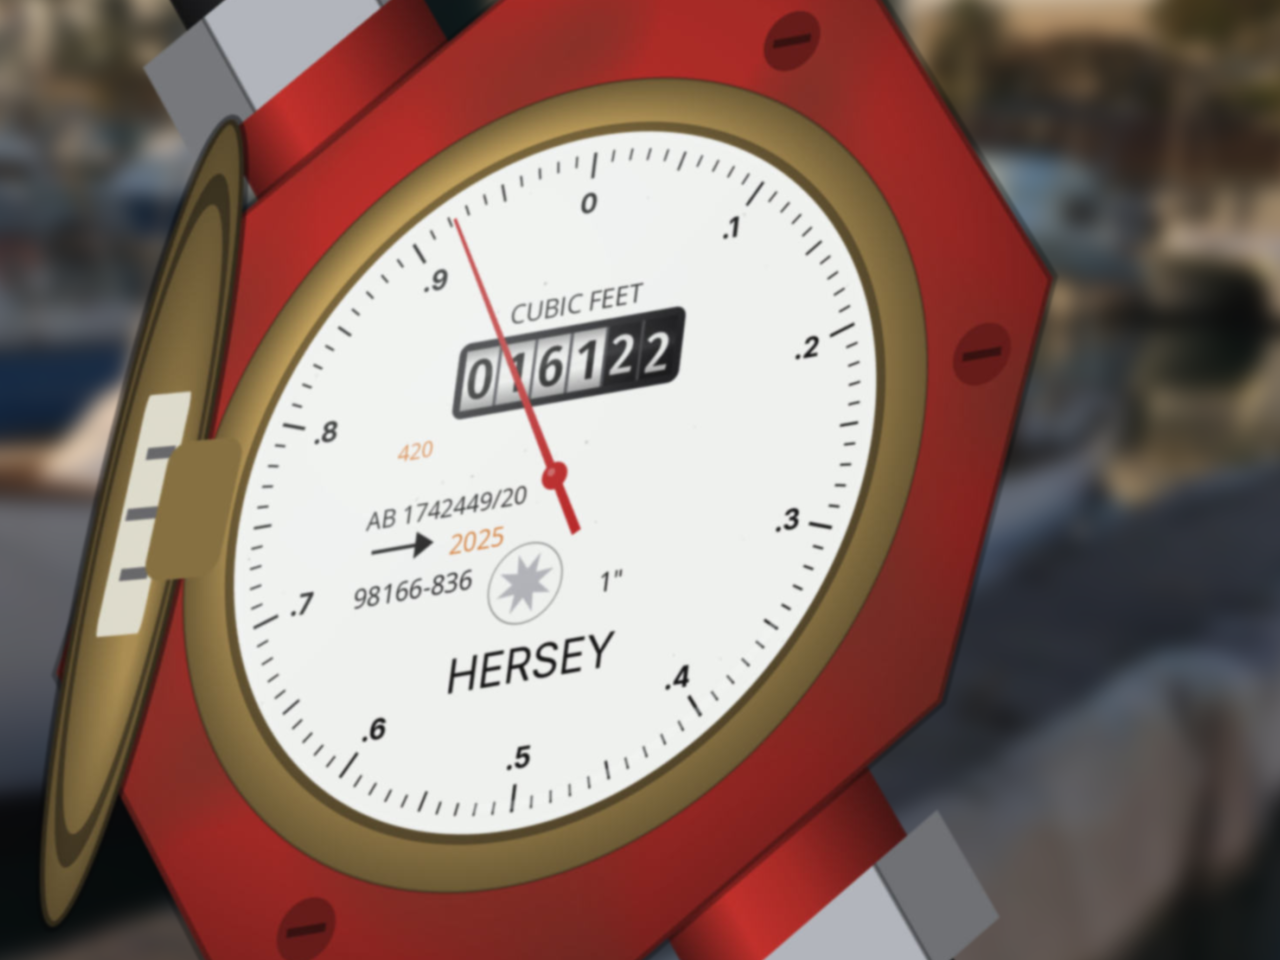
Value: 16121.92 ft³
